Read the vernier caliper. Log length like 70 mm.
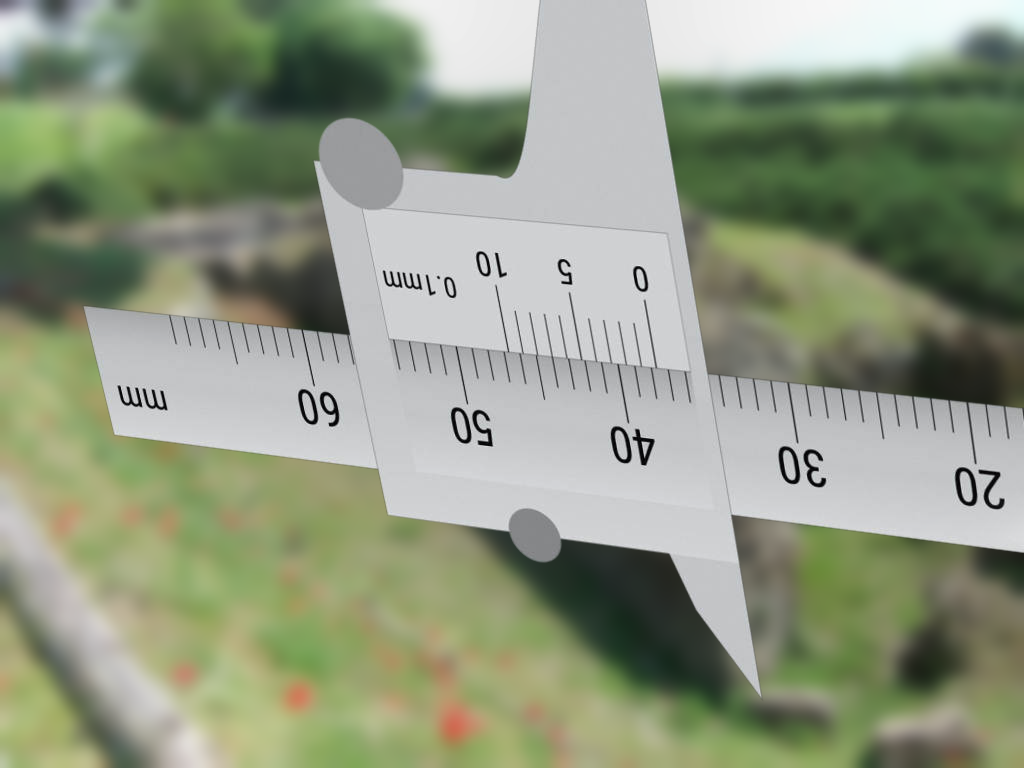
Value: 37.7 mm
